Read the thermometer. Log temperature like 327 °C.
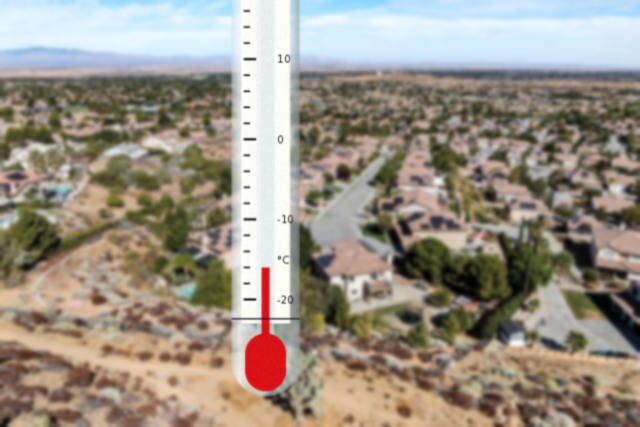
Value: -16 °C
